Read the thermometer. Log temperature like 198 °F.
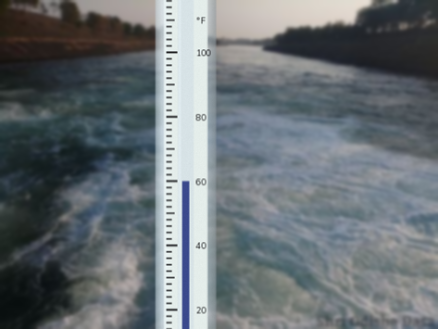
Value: 60 °F
